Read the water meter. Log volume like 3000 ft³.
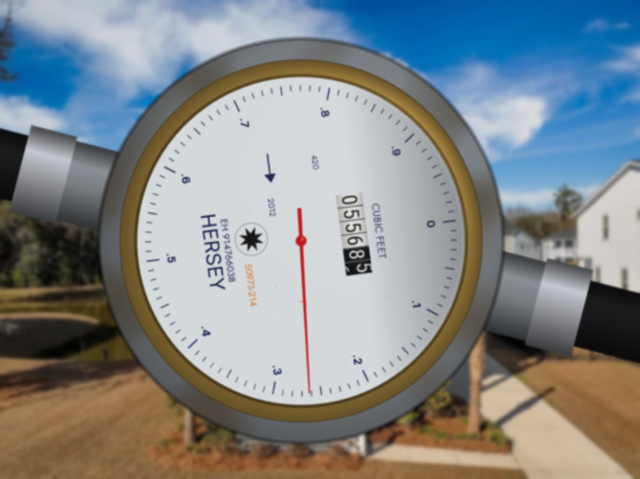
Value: 55685.26 ft³
